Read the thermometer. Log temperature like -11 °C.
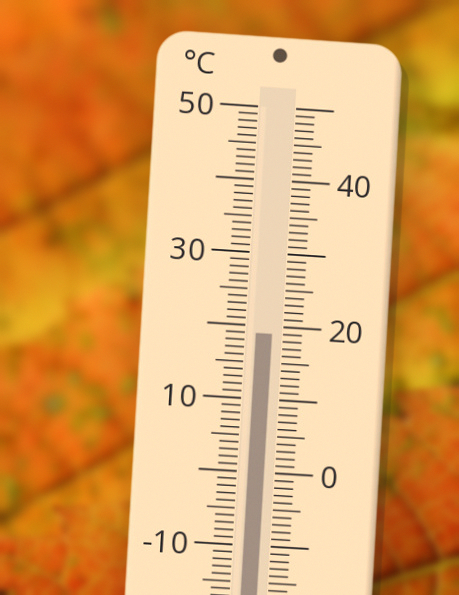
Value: 19 °C
